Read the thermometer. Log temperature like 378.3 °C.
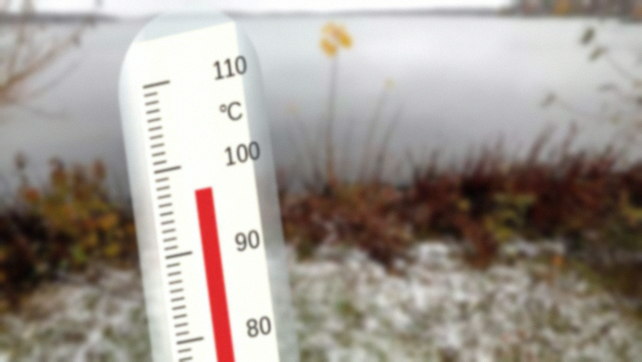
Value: 97 °C
